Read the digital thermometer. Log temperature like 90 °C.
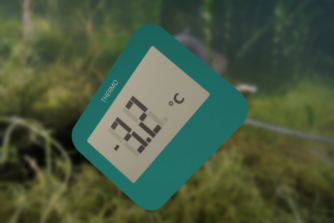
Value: -3.2 °C
